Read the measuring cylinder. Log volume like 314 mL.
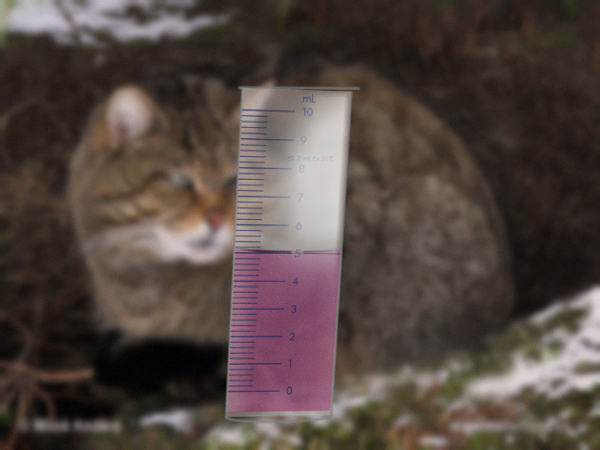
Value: 5 mL
